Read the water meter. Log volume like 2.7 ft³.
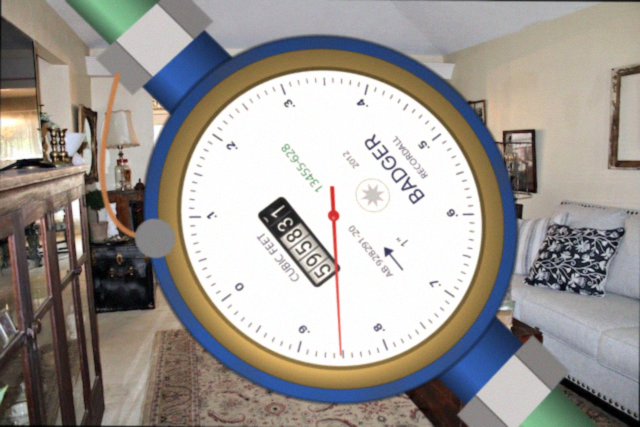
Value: 595830.85 ft³
